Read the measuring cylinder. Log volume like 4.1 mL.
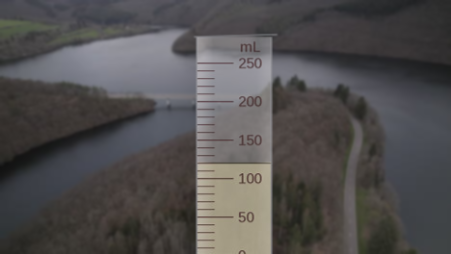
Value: 120 mL
